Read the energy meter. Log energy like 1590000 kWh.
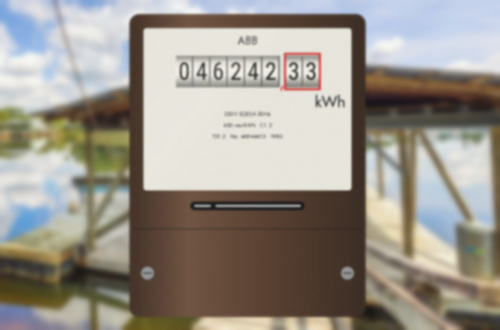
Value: 46242.33 kWh
